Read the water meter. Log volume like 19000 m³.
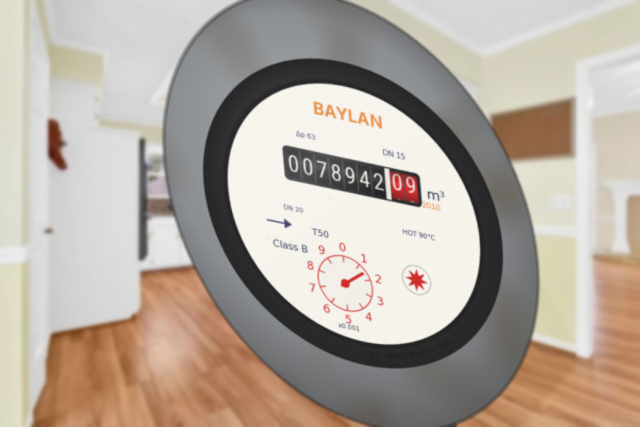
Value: 78942.091 m³
